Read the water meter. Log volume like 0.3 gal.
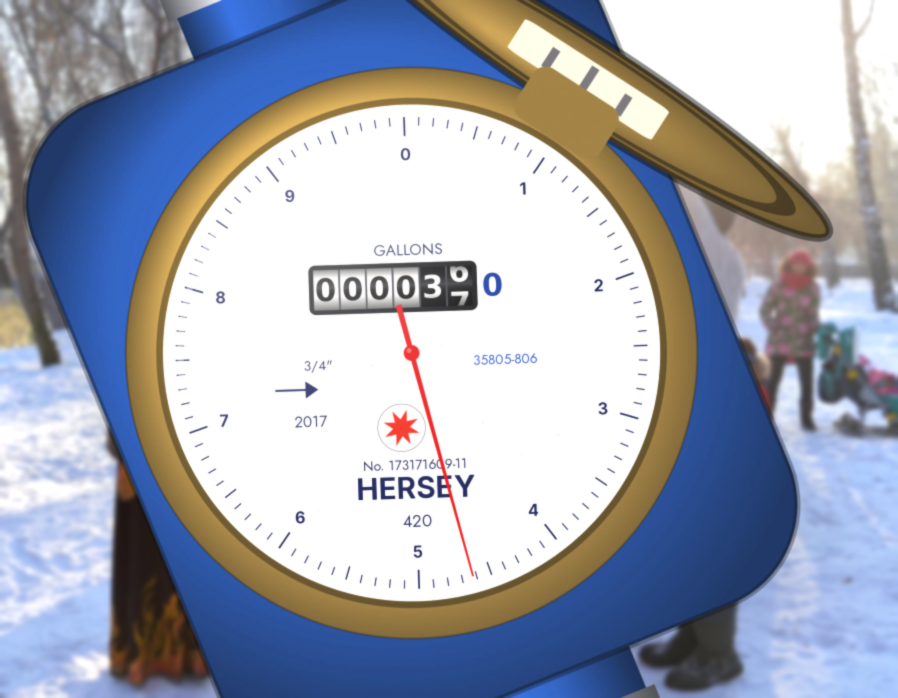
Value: 364.6 gal
